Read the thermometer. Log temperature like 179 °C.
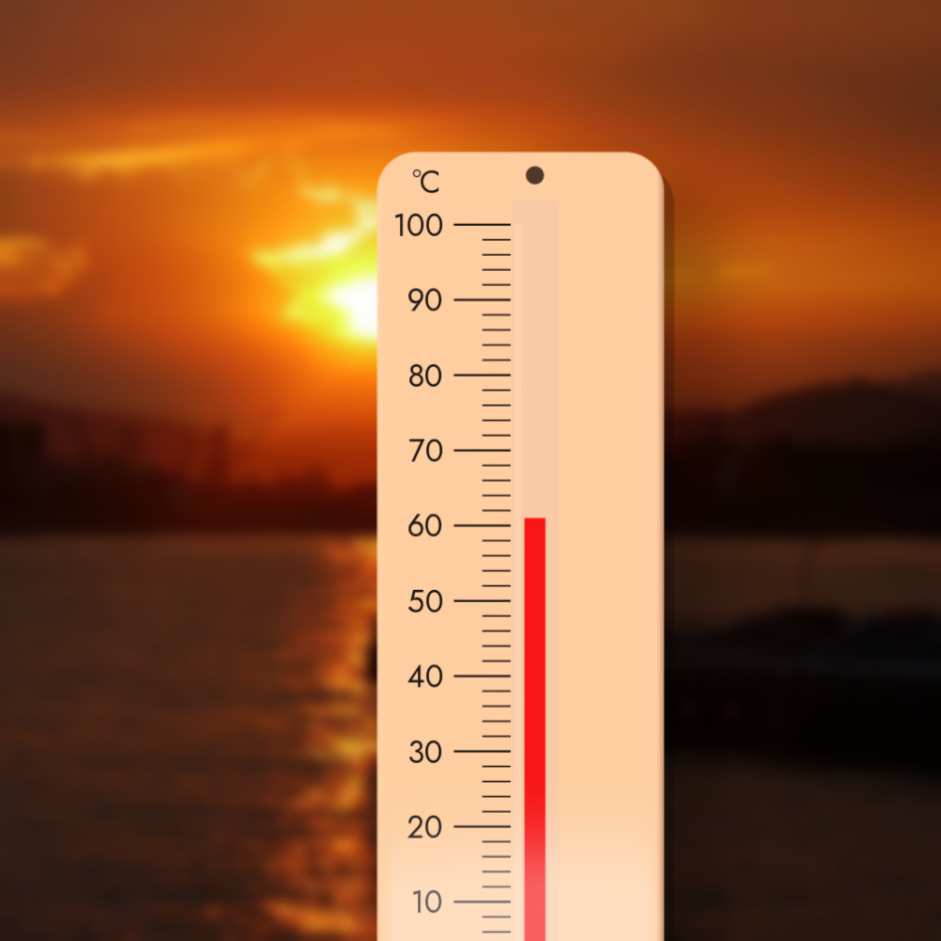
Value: 61 °C
